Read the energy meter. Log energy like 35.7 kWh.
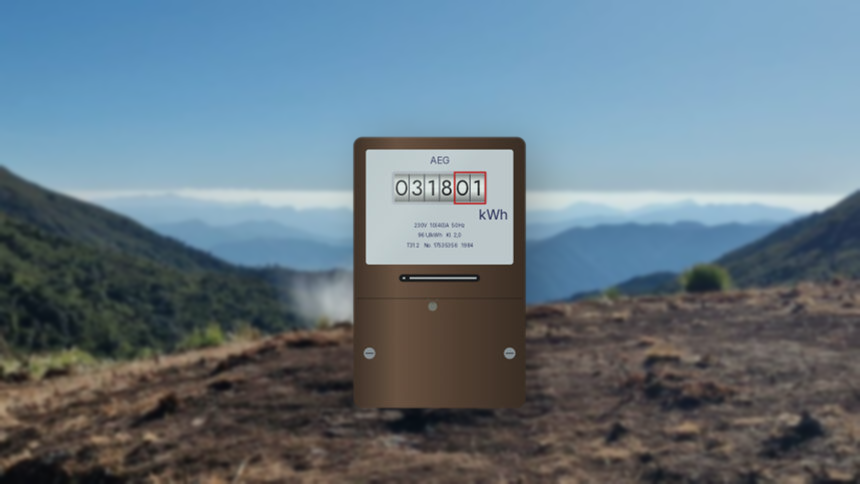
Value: 318.01 kWh
